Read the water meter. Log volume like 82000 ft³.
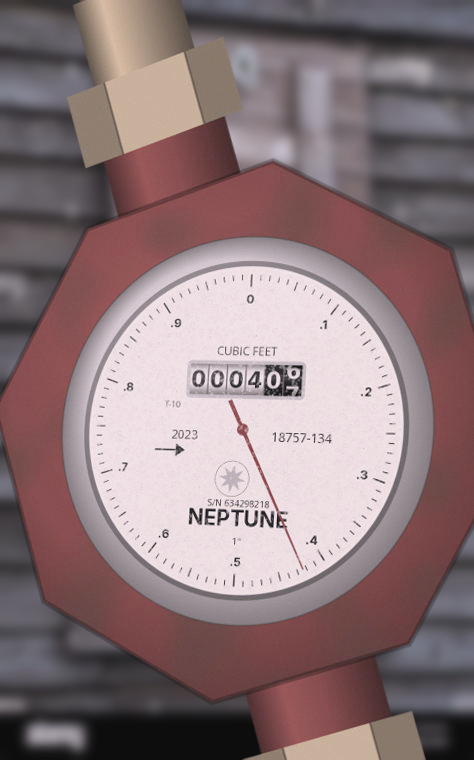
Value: 406.42 ft³
